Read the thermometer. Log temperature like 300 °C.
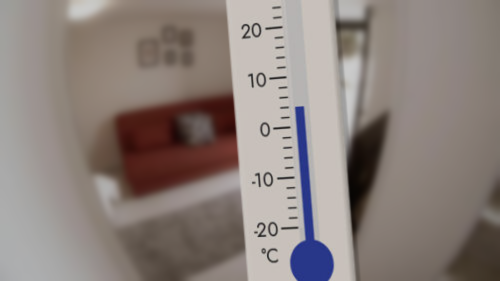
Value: 4 °C
